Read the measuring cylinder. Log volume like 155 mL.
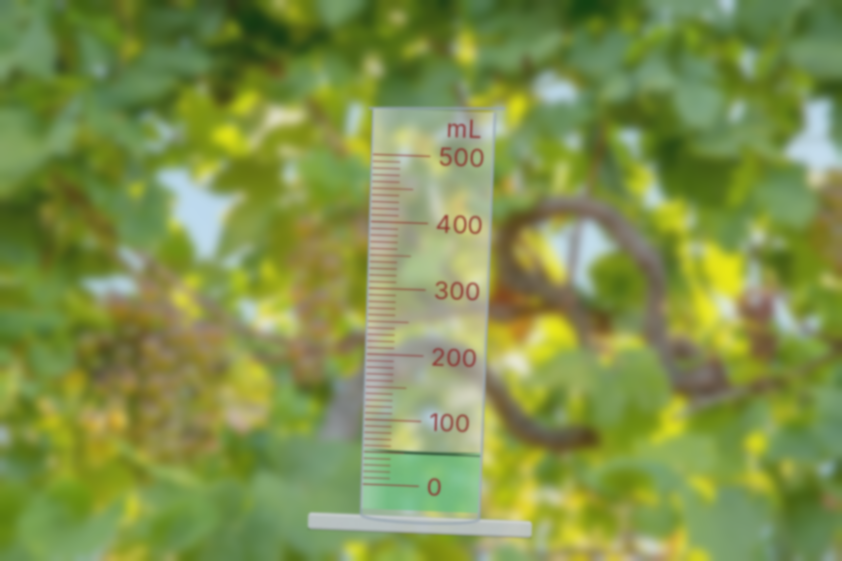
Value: 50 mL
